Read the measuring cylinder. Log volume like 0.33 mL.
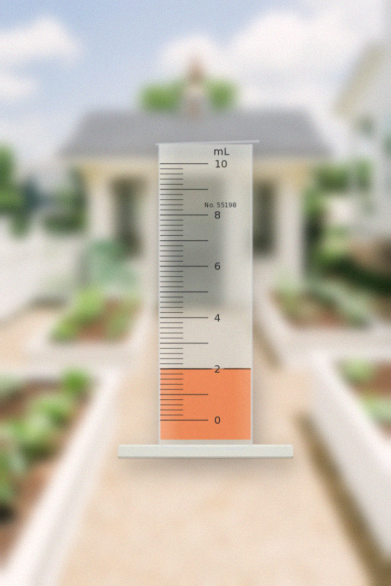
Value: 2 mL
